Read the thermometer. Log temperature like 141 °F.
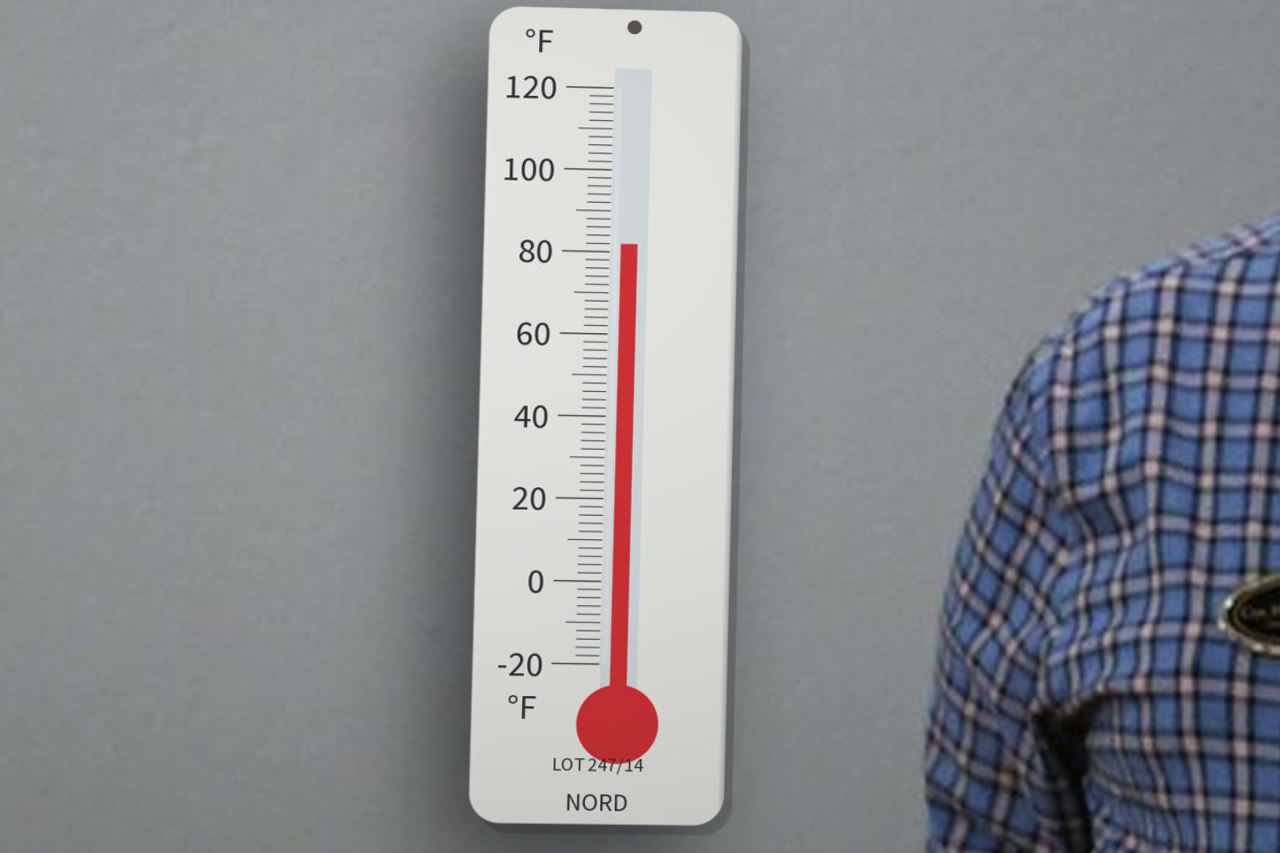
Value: 82 °F
